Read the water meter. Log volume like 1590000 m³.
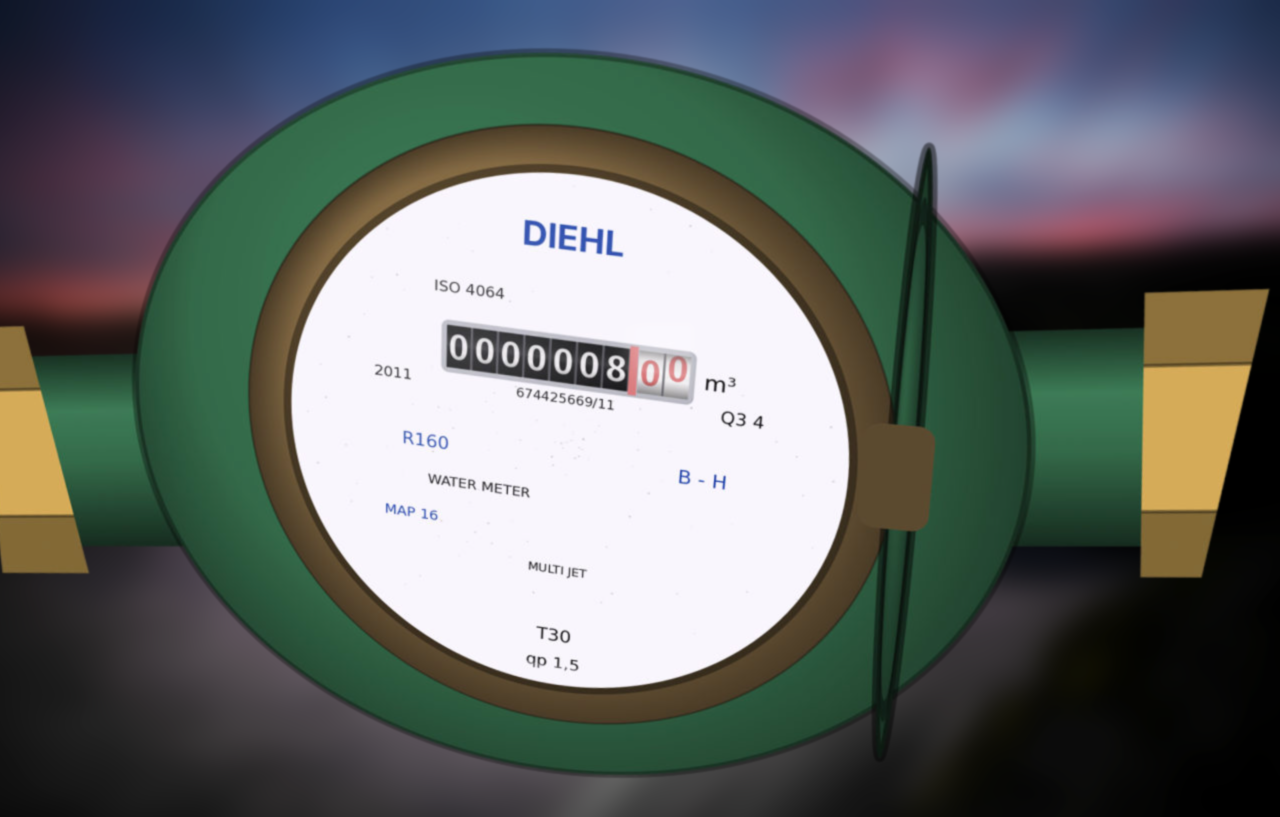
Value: 8.00 m³
